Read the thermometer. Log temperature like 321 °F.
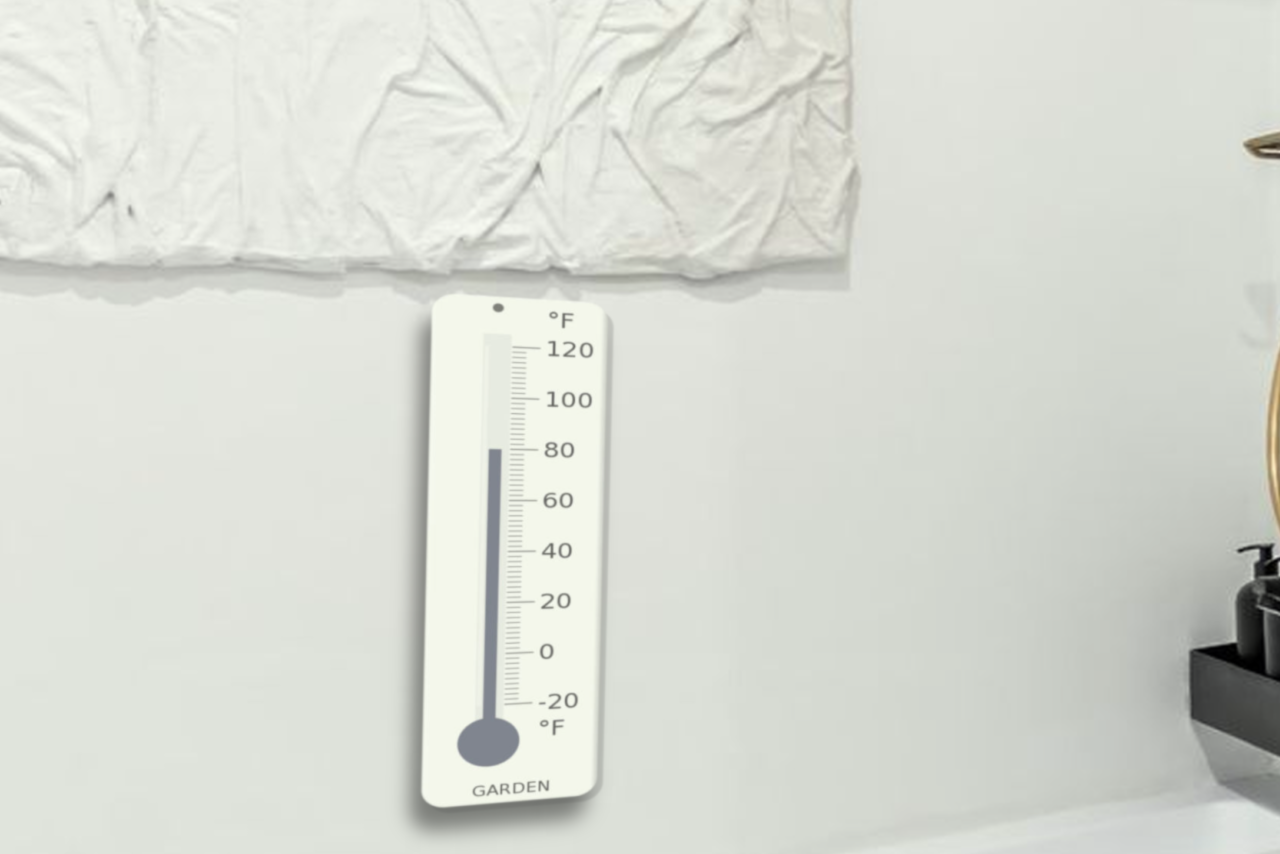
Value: 80 °F
